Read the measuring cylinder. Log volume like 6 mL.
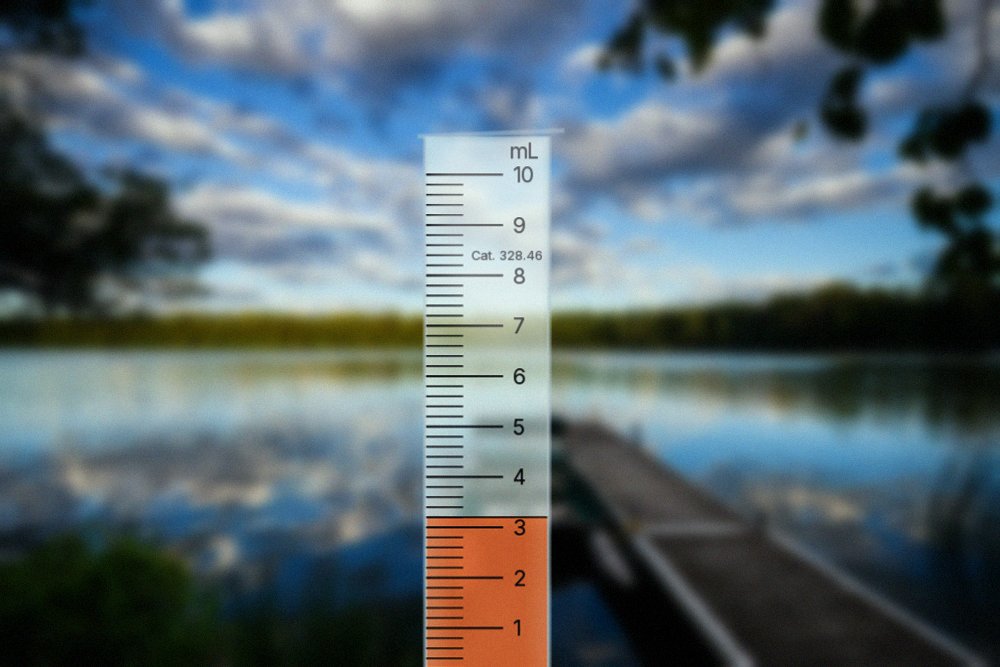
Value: 3.2 mL
